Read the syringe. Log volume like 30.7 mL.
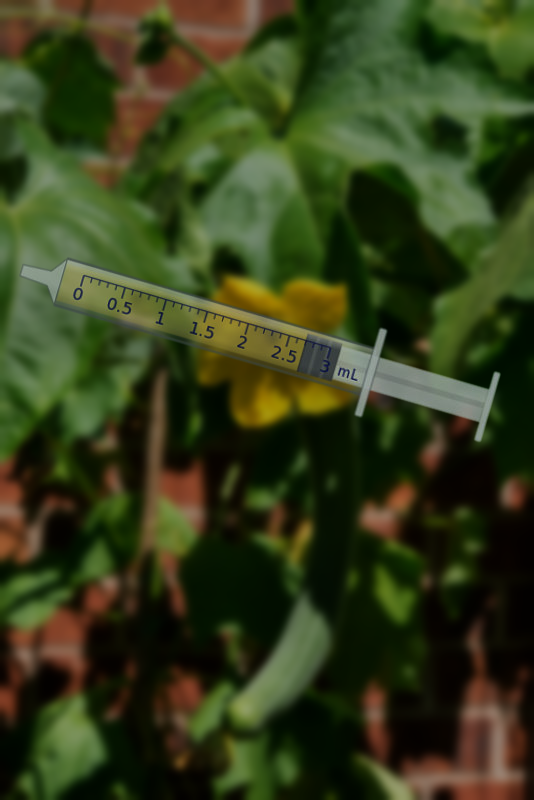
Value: 2.7 mL
